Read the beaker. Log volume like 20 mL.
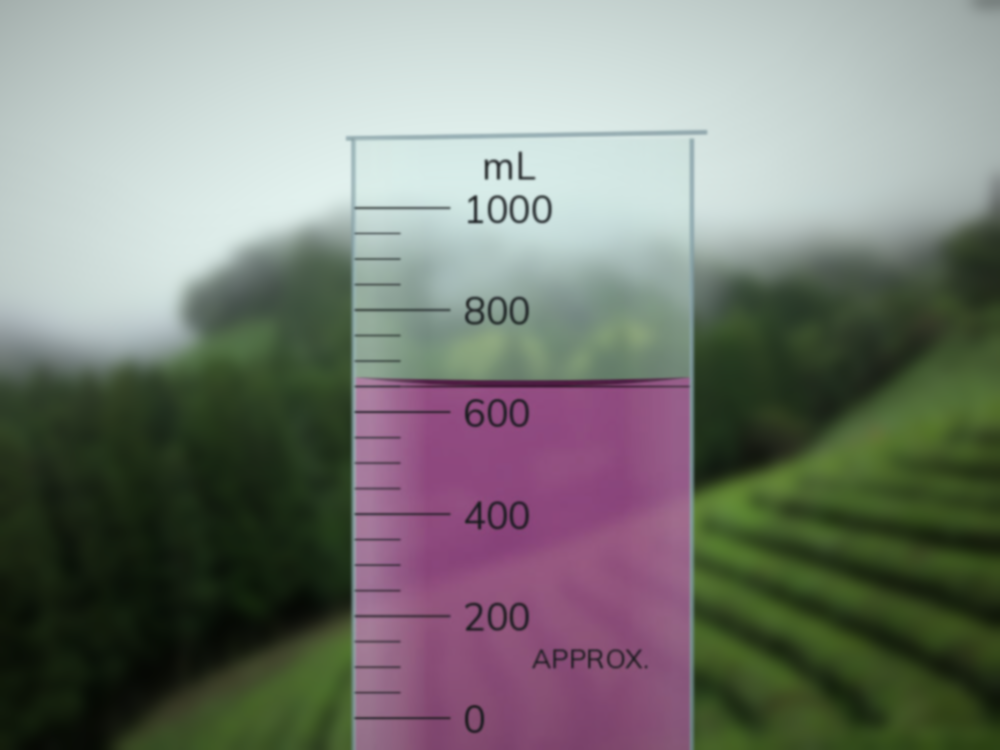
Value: 650 mL
